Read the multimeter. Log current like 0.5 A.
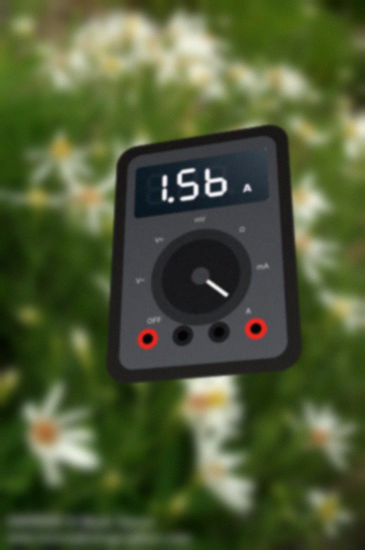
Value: 1.56 A
